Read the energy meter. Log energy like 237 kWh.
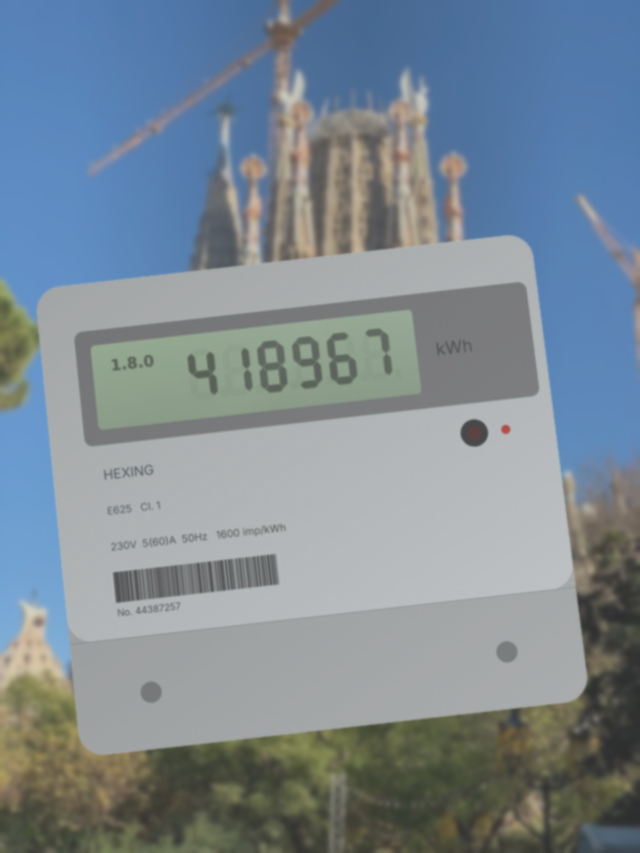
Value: 418967 kWh
